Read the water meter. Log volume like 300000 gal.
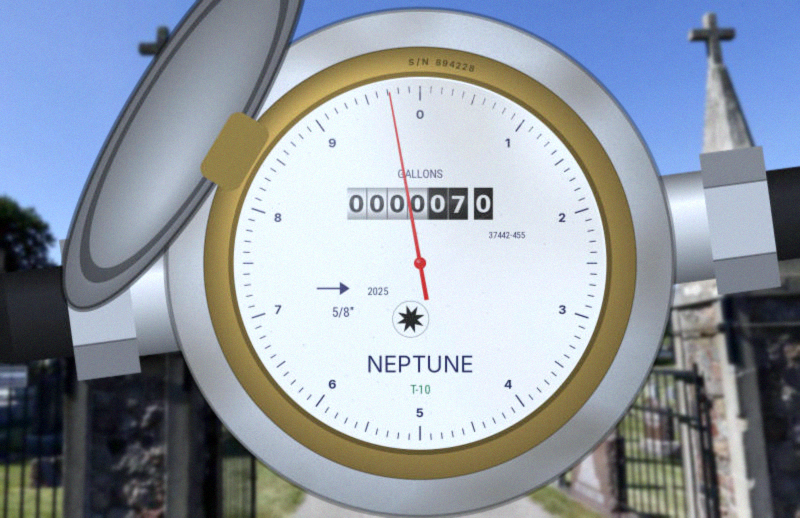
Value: 69.7 gal
